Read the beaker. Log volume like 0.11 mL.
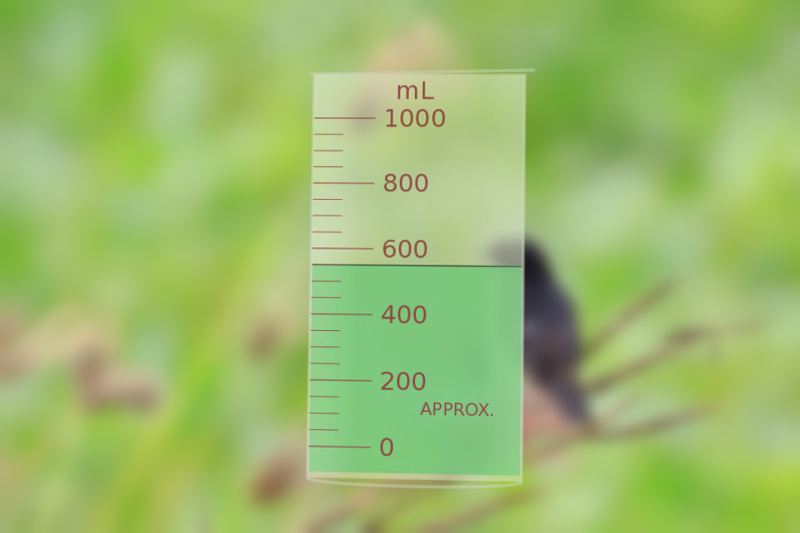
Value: 550 mL
